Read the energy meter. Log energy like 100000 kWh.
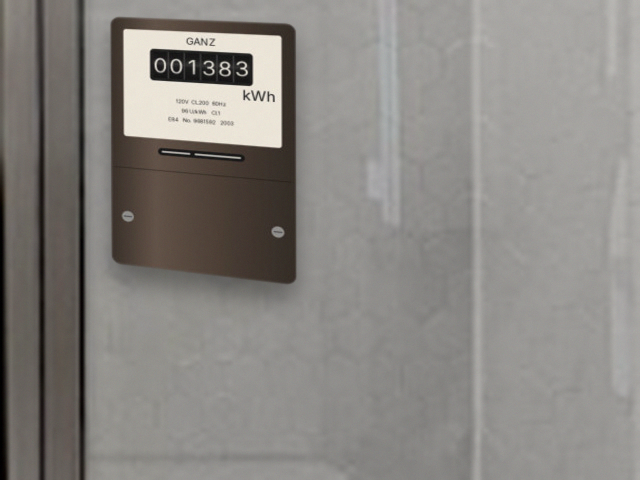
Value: 1383 kWh
